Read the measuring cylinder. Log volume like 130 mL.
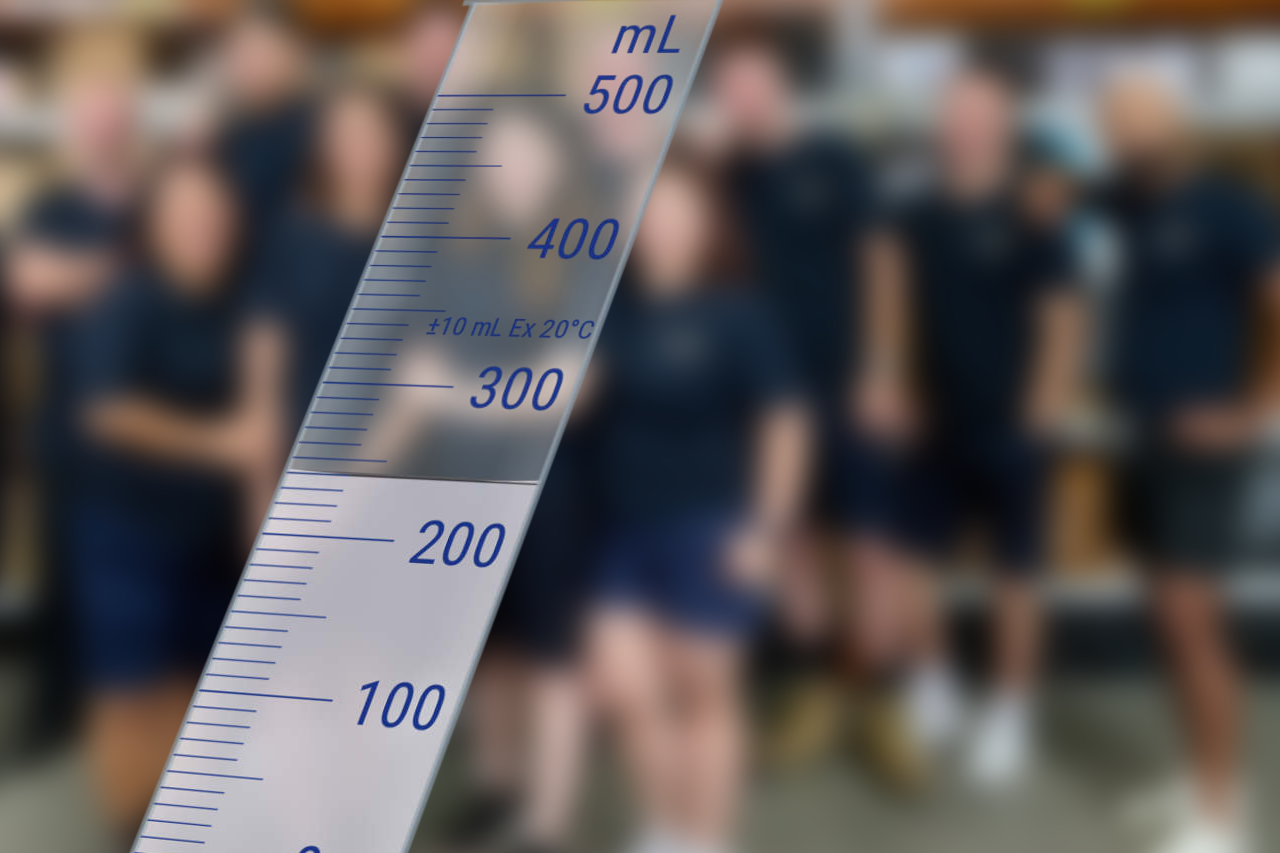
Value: 240 mL
